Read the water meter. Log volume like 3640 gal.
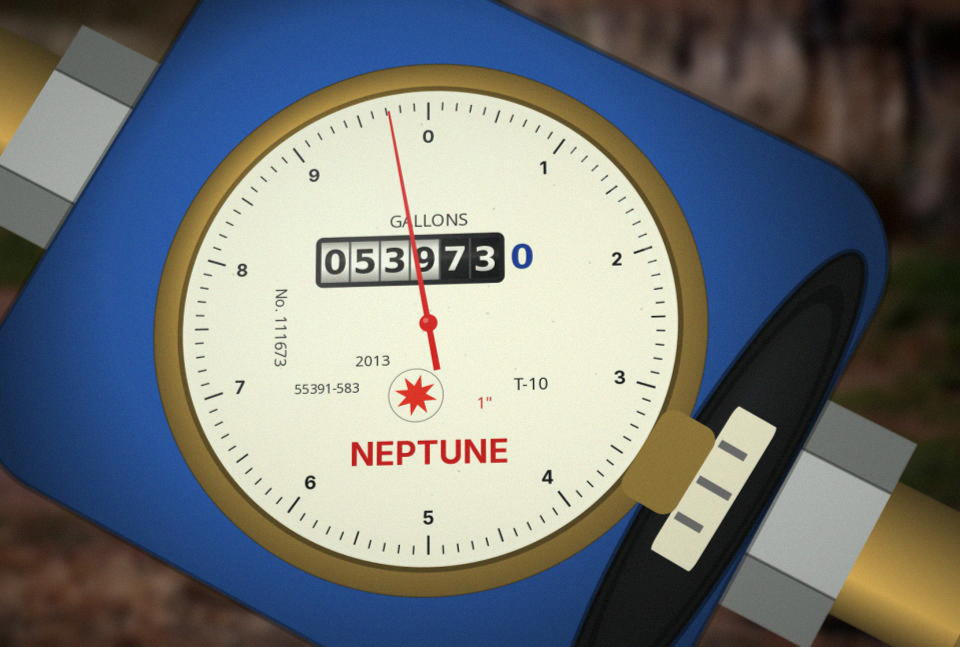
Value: 539729.7 gal
